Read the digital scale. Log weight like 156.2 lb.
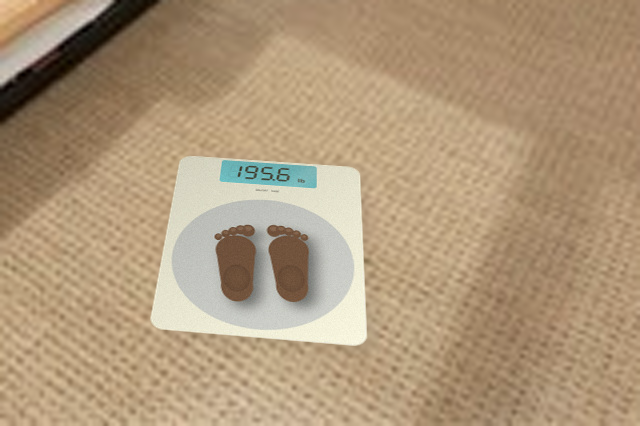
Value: 195.6 lb
